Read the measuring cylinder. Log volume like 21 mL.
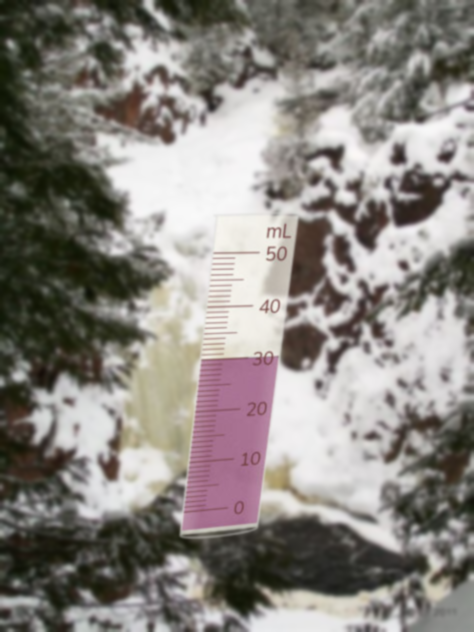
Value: 30 mL
